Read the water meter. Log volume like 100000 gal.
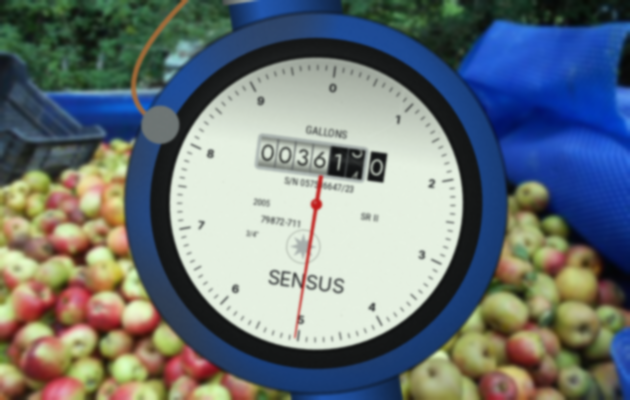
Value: 36135.0 gal
